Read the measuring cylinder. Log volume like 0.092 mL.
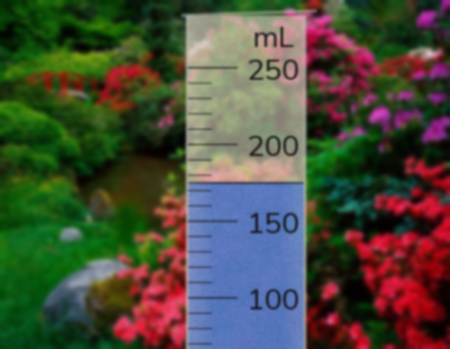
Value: 175 mL
